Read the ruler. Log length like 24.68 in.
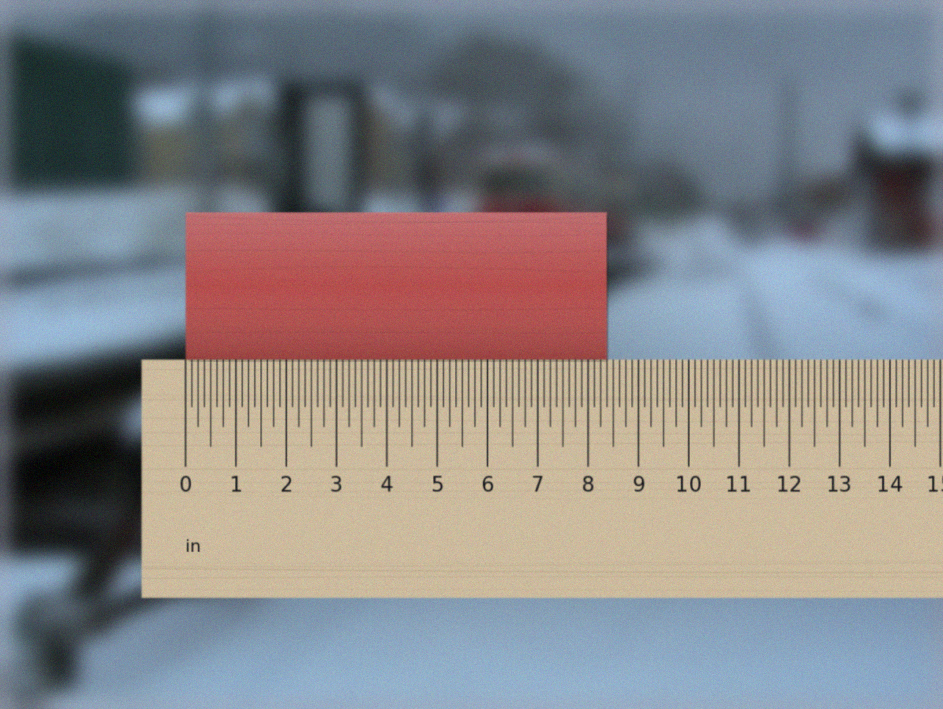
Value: 8.375 in
